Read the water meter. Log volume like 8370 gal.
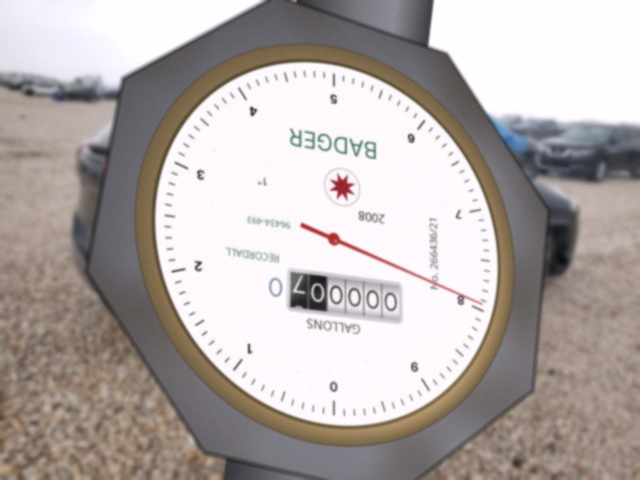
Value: 67.9 gal
